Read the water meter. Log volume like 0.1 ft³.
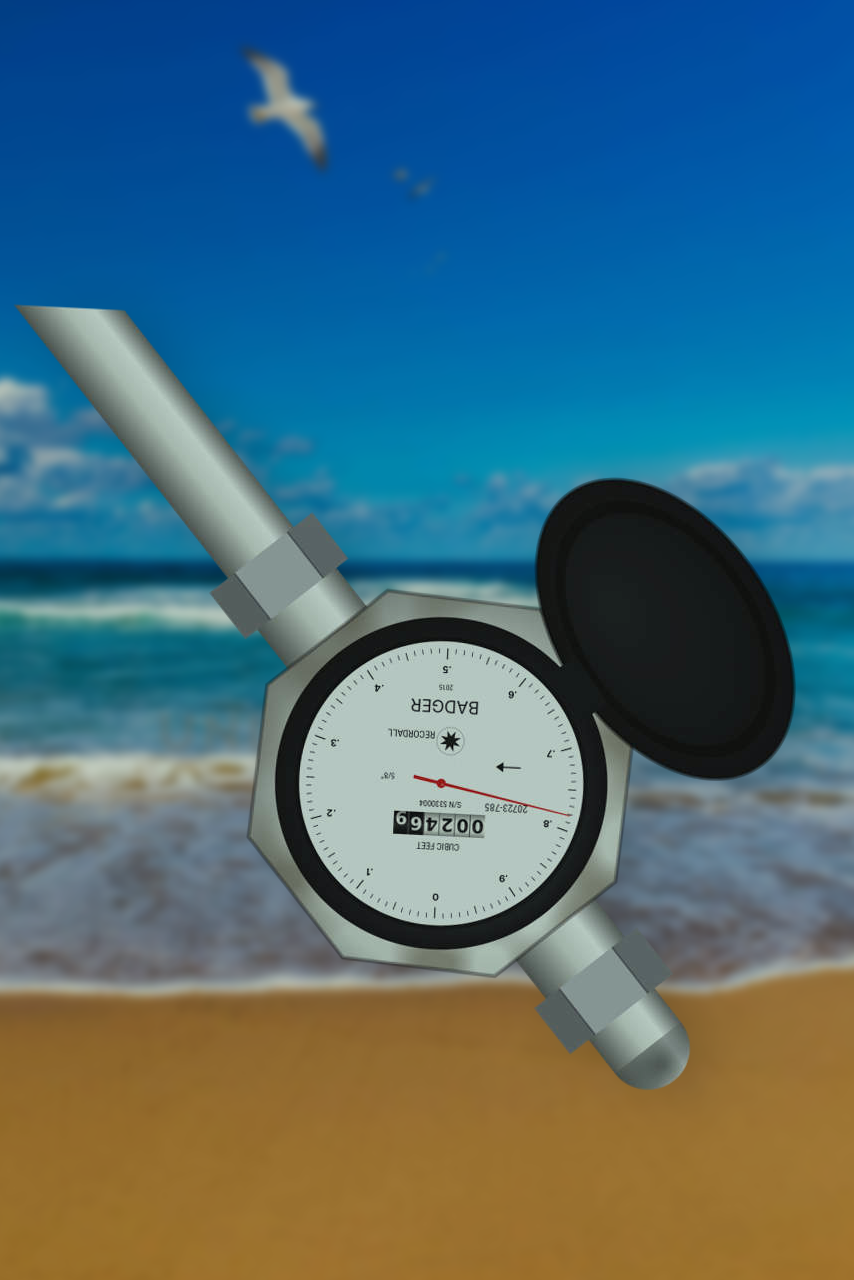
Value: 2468.78 ft³
